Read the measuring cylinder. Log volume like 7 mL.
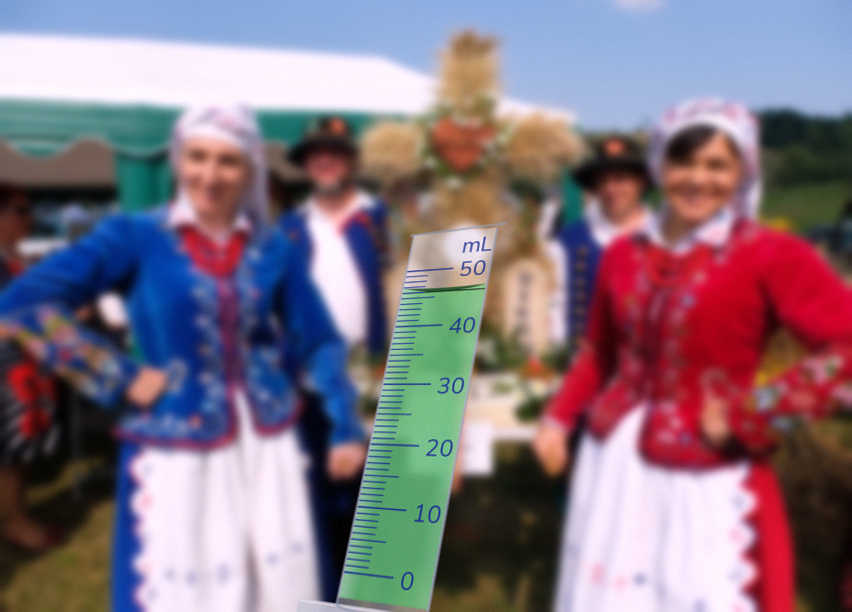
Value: 46 mL
